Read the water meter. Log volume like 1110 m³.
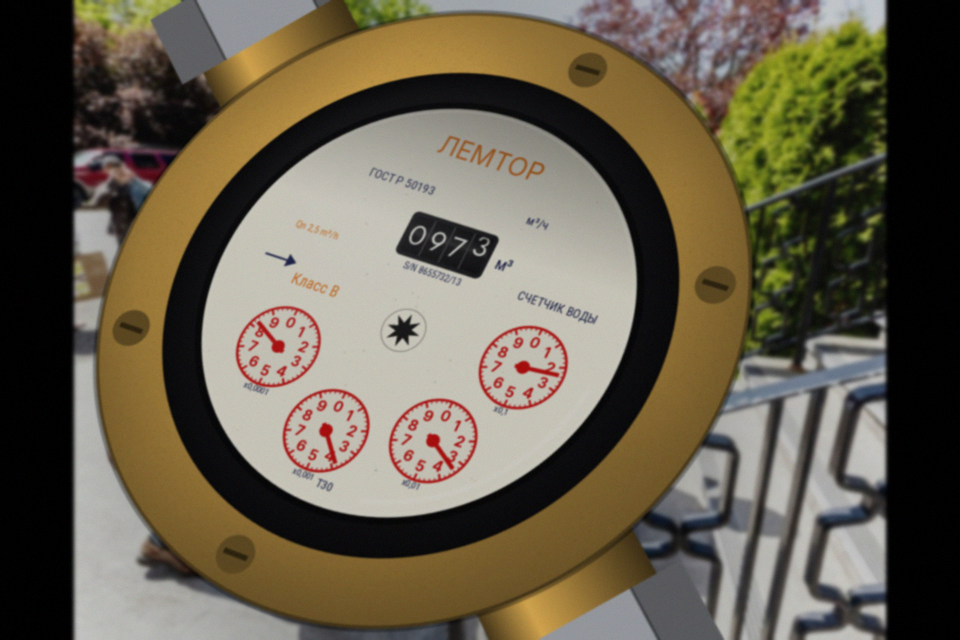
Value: 973.2338 m³
